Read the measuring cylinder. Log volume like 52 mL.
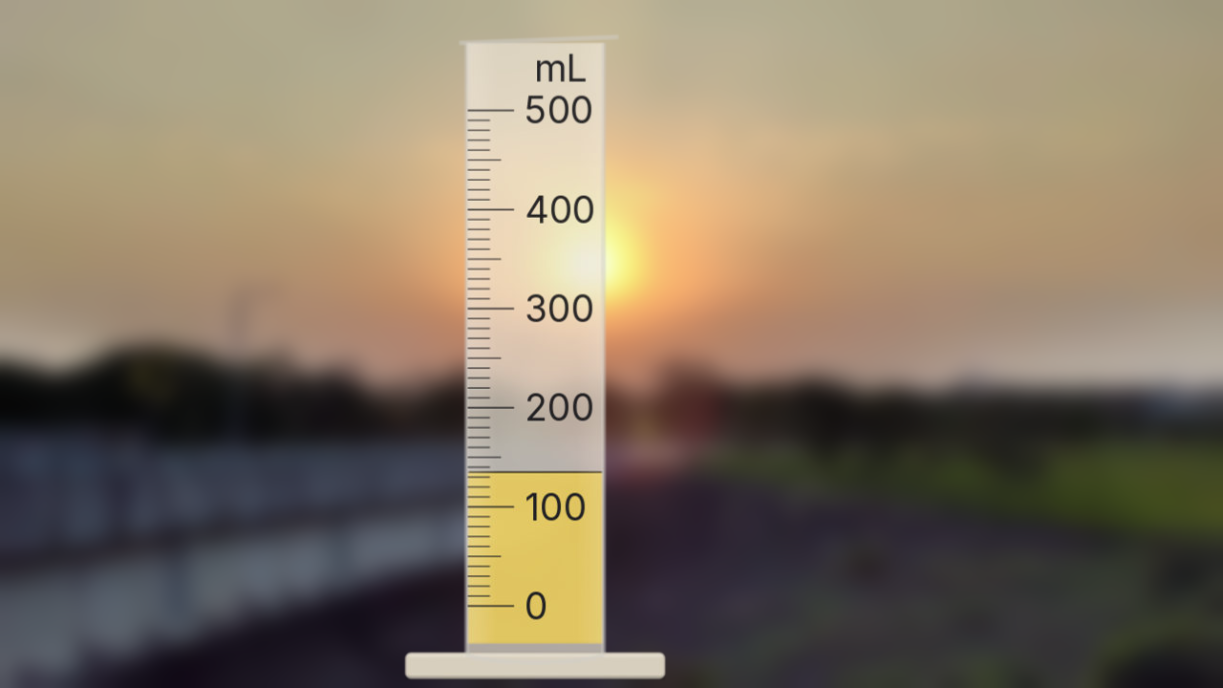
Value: 135 mL
